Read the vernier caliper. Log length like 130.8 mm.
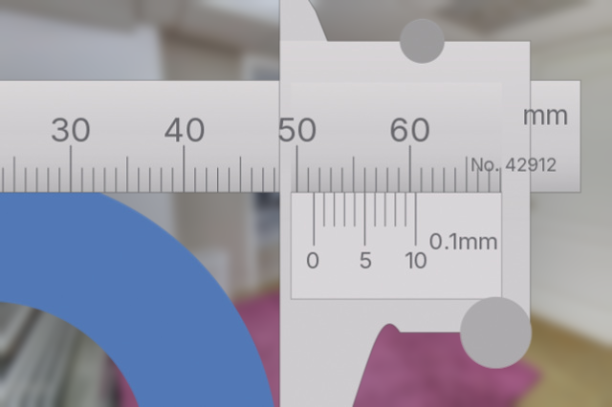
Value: 51.5 mm
